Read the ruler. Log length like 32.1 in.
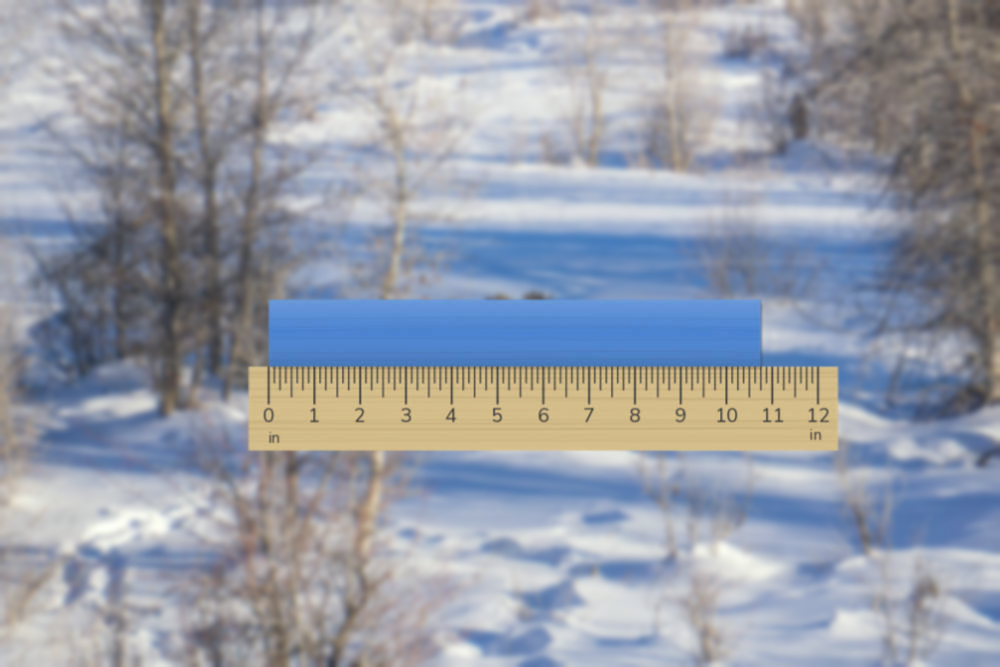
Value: 10.75 in
